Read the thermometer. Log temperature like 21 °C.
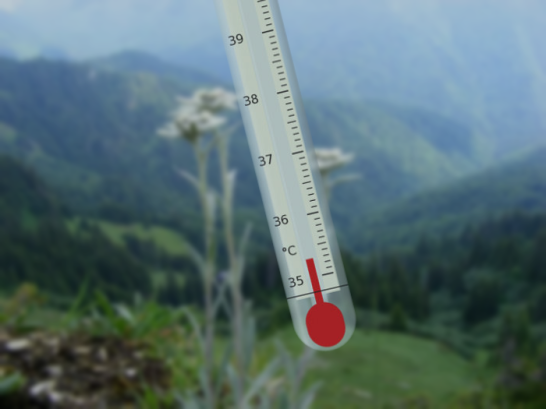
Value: 35.3 °C
